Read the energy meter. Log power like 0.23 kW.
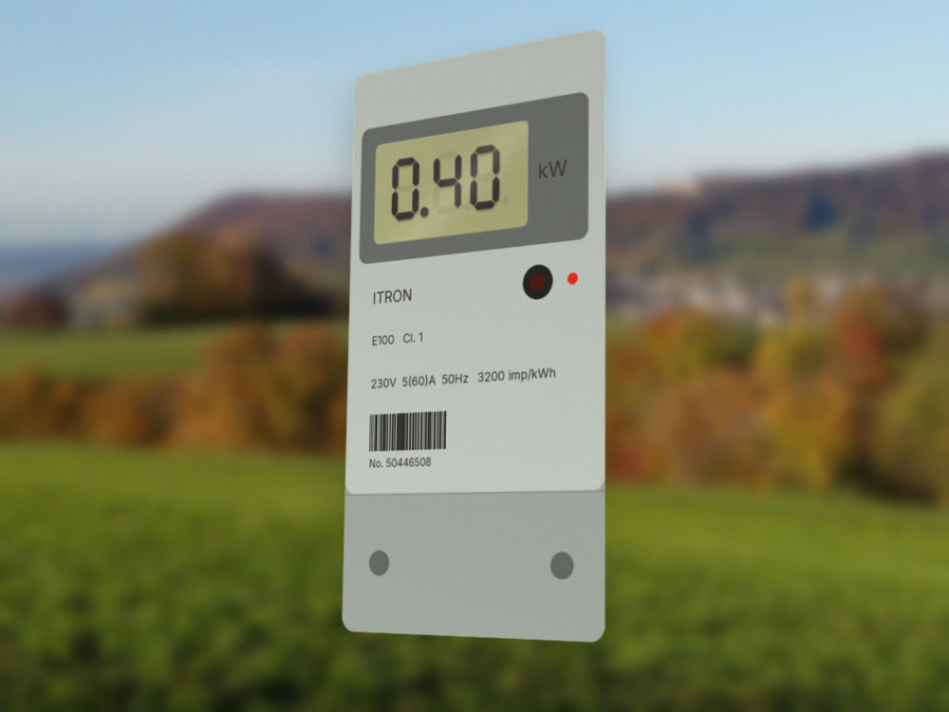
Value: 0.40 kW
